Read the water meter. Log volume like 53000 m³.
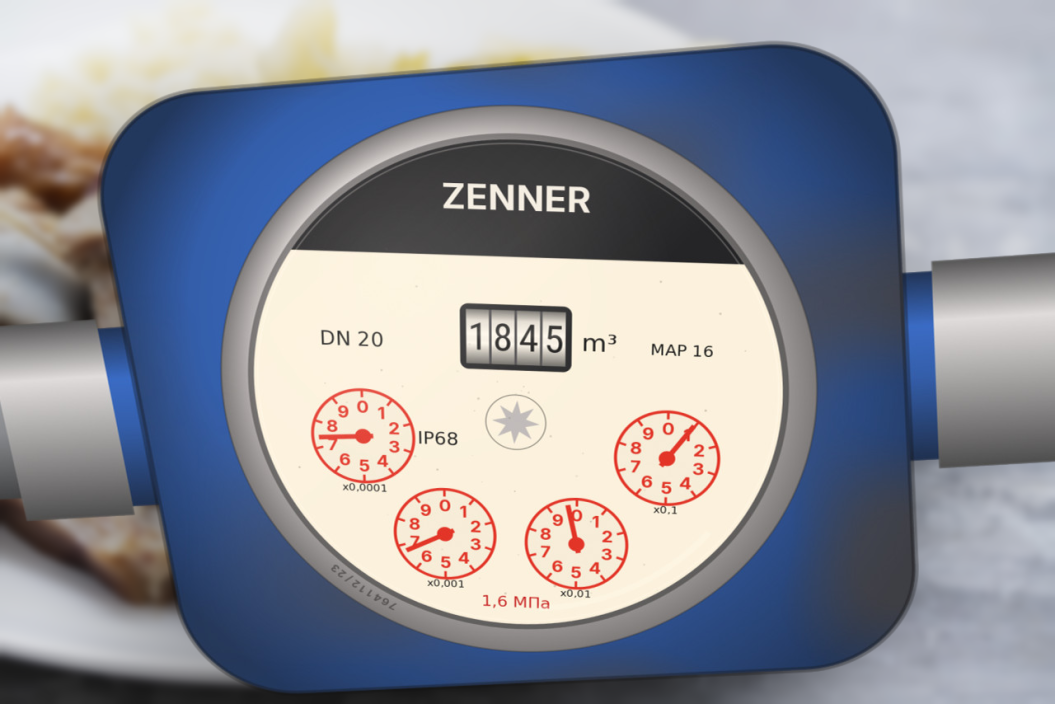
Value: 1845.0967 m³
